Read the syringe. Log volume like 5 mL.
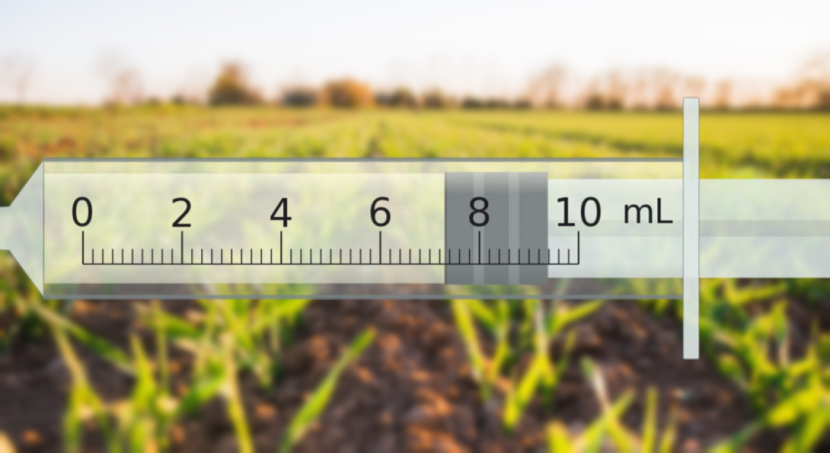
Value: 7.3 mL
